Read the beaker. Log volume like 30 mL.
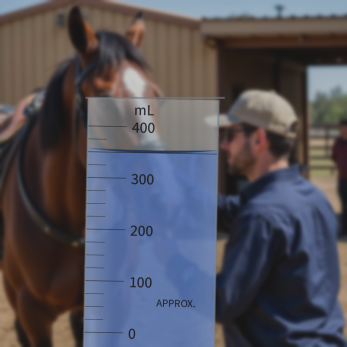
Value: 350 mL
